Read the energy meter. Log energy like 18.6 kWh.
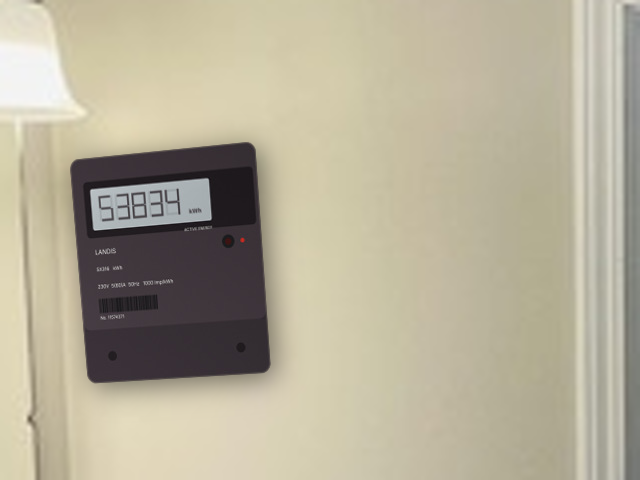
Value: 53834 kWh
